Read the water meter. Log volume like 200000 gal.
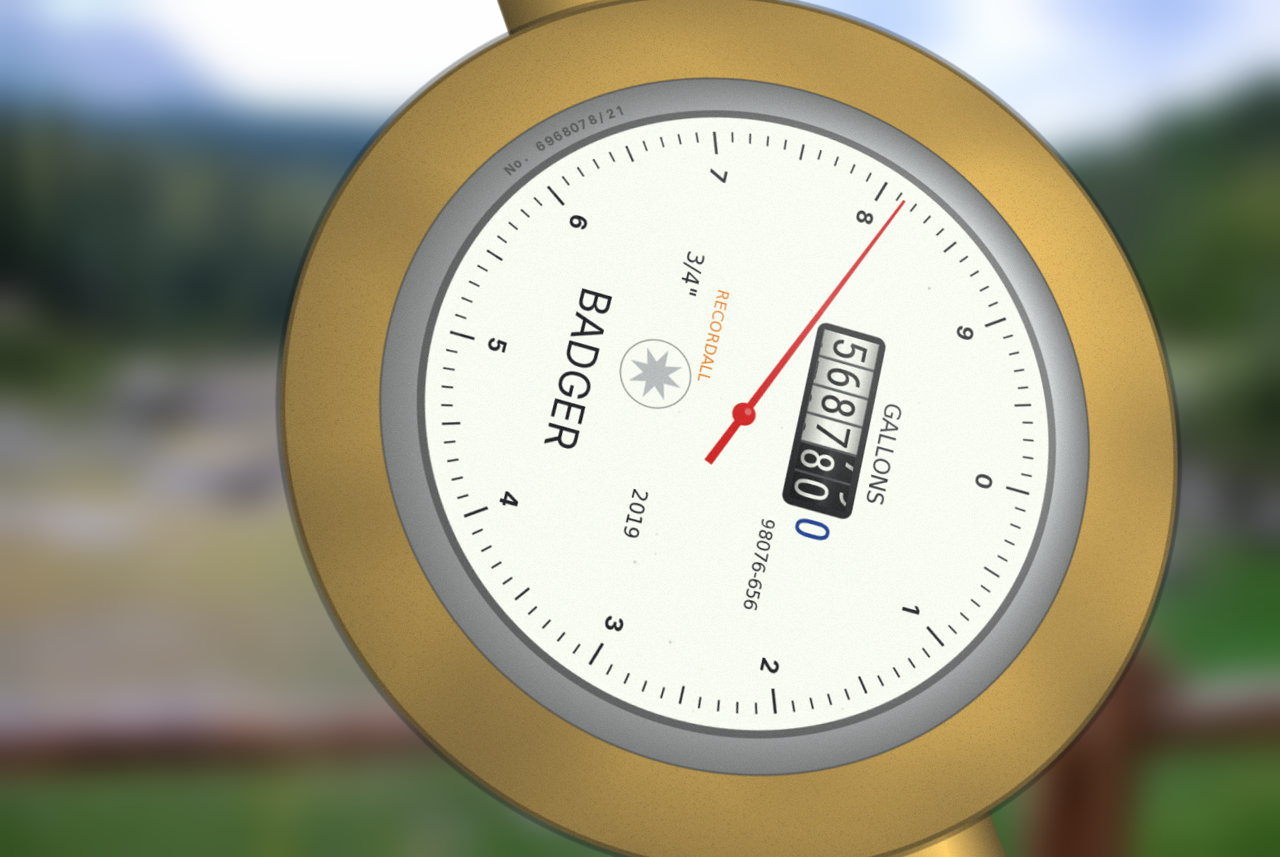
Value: 5687798.1 gal
